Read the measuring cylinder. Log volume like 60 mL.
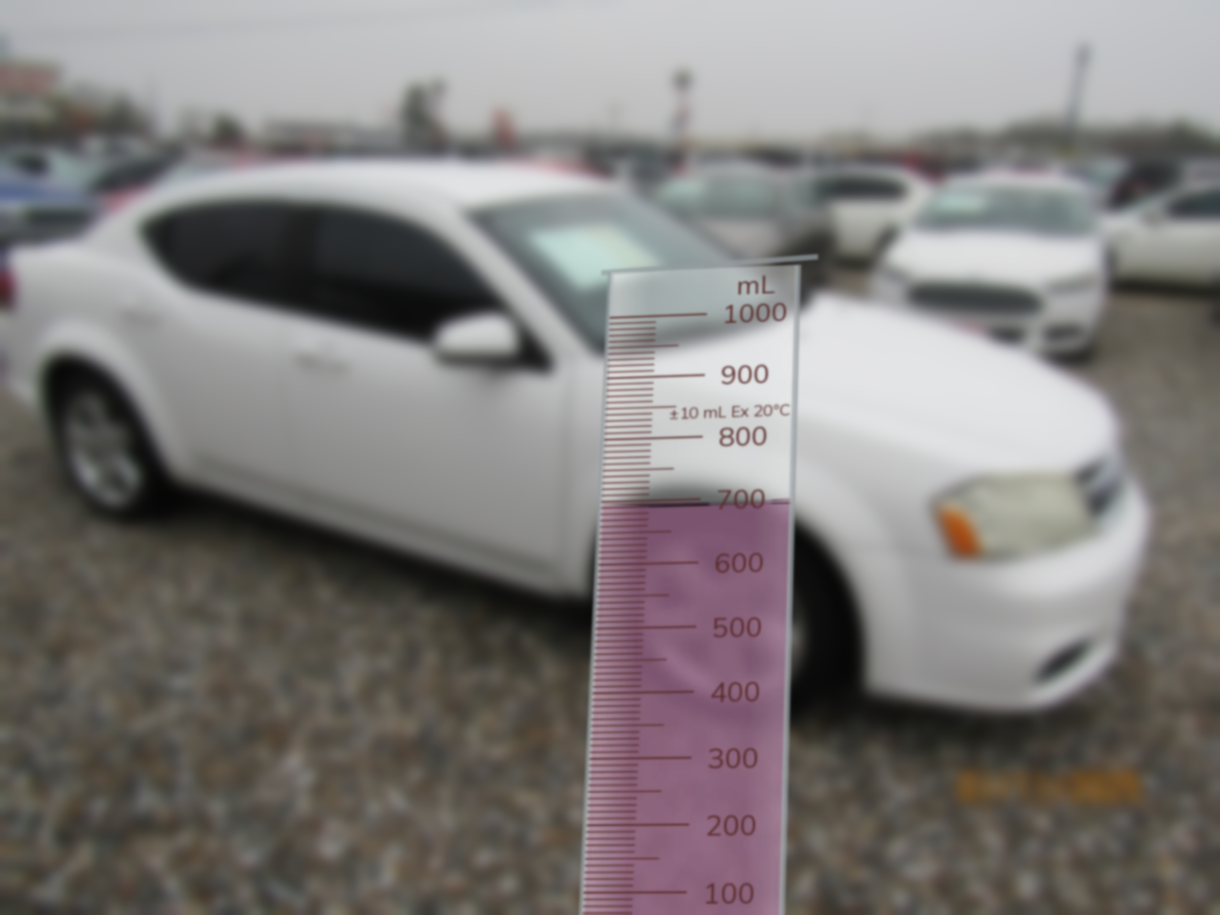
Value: 690 mL
